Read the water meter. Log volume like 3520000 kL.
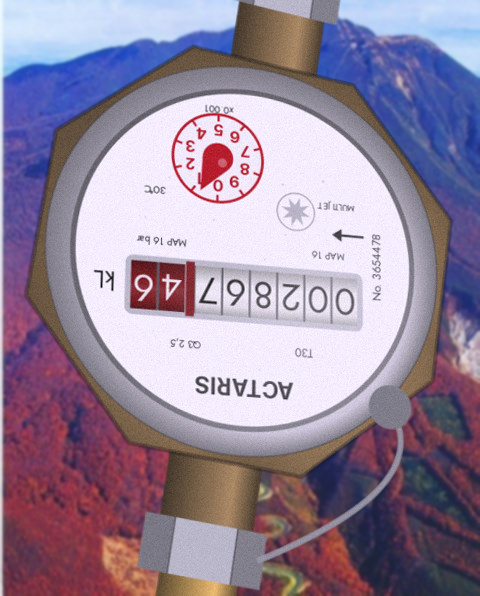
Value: 2867.460 kL
